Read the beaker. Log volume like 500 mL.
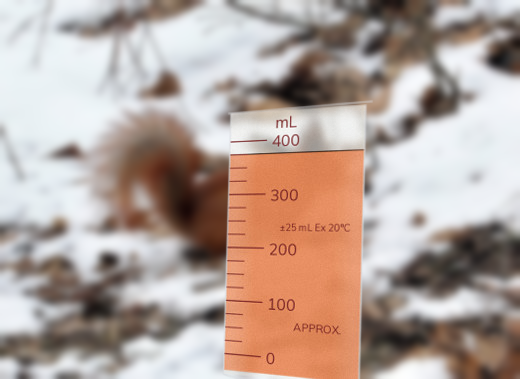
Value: 375 mL
